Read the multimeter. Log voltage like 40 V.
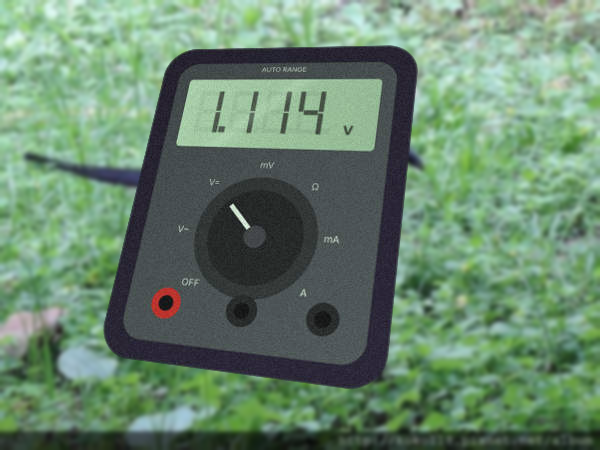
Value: 1.114 V
